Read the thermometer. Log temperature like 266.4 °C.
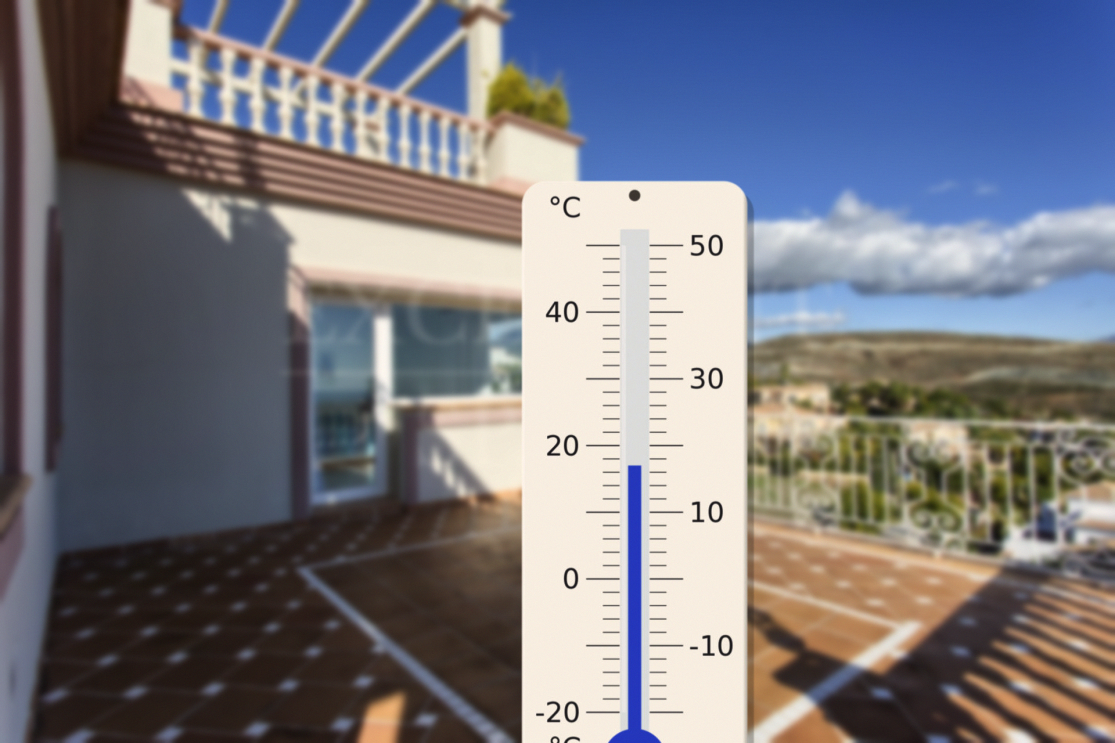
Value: 17 °C
